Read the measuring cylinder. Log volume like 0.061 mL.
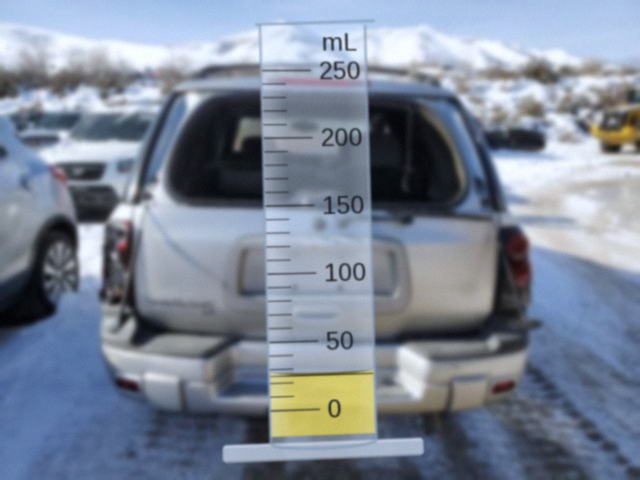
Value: 25 mL
